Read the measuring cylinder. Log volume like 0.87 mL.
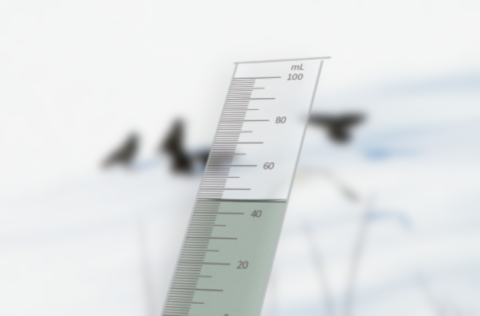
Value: 45 mL
